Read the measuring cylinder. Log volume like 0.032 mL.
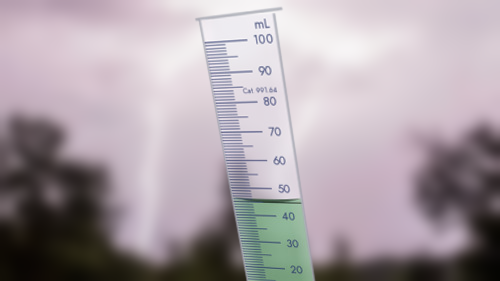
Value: 45 mL
